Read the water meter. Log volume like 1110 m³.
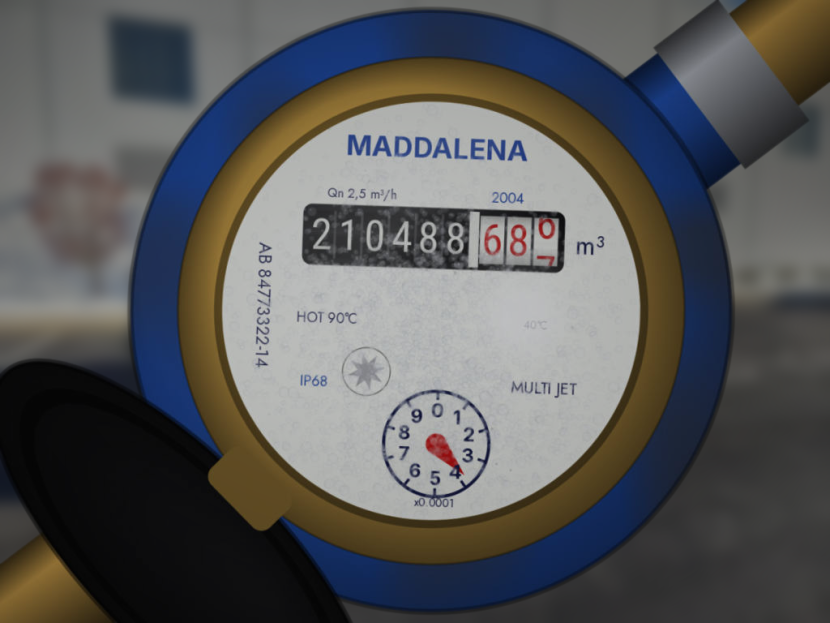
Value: 210488.6863 m³
